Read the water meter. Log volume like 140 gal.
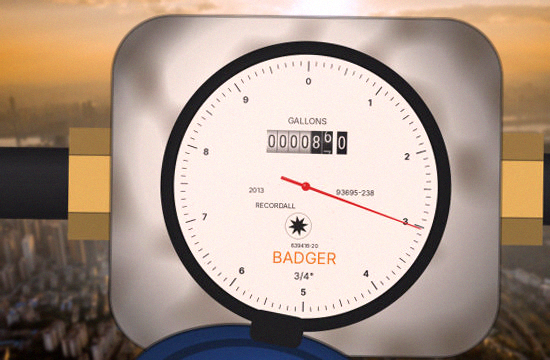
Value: 863.0 gal
